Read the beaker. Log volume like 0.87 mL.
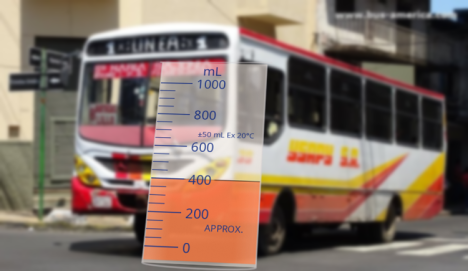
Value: 400 mL
